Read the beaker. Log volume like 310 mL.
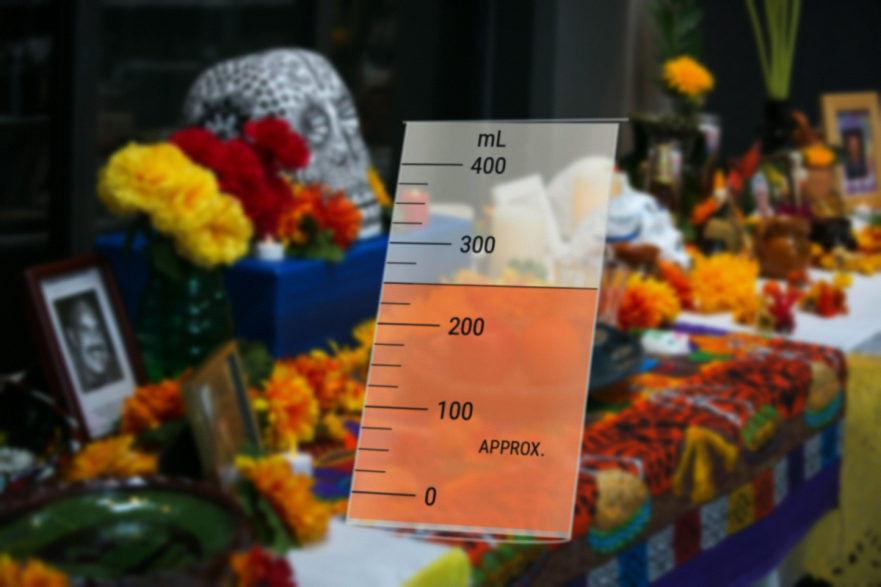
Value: 250 mL
